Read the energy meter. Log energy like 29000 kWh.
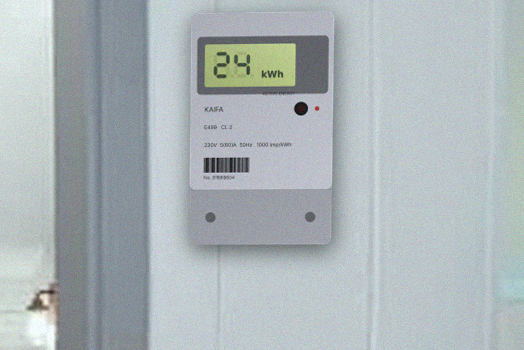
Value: 24 kWh
